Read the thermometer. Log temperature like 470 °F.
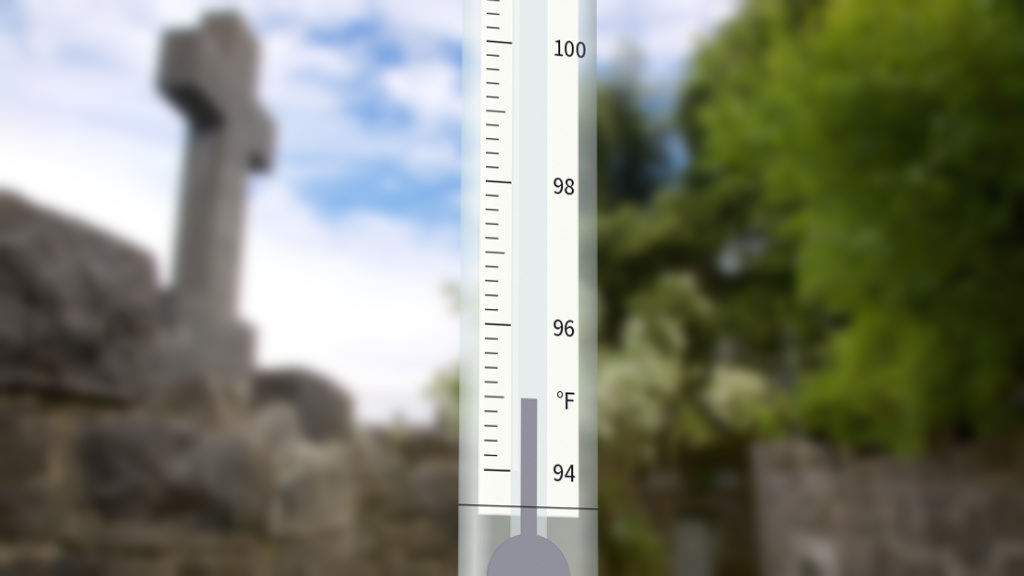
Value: 95 °F
